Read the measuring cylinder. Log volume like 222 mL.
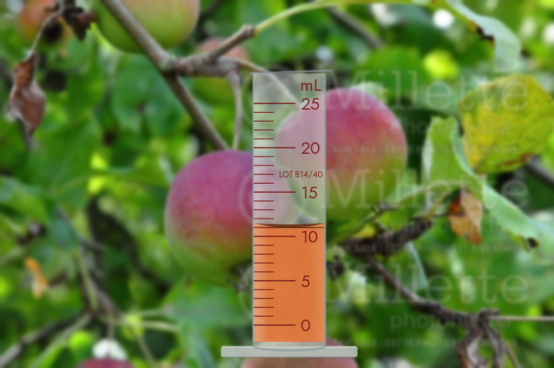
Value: 11 mL
